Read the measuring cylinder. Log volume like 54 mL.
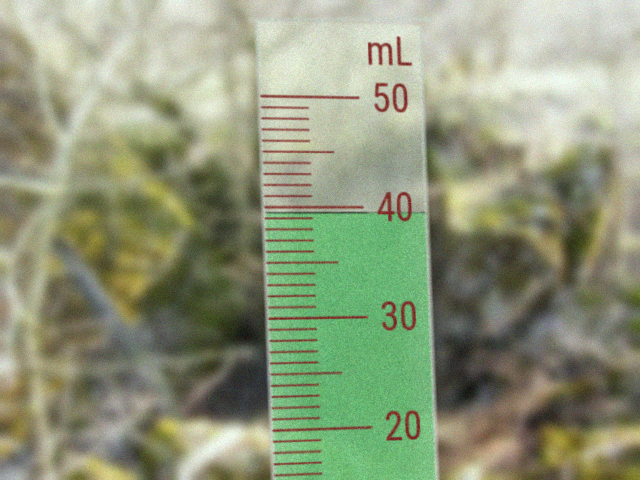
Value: 39.5 mL
